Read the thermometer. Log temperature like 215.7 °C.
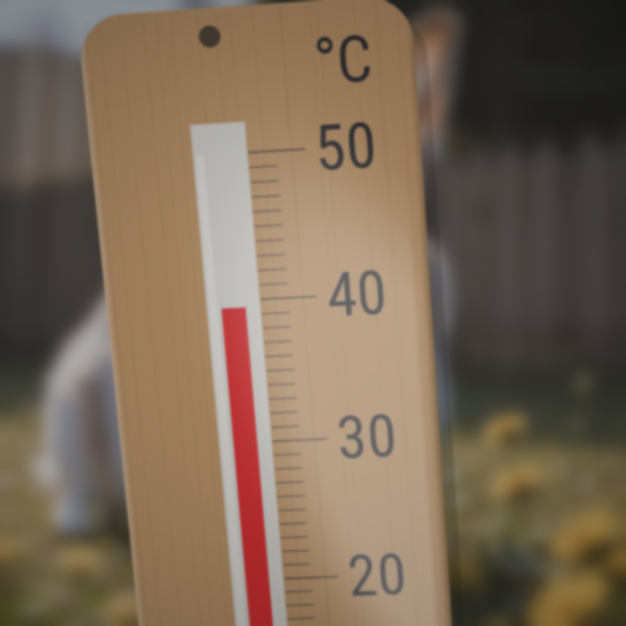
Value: 39.5 °C
